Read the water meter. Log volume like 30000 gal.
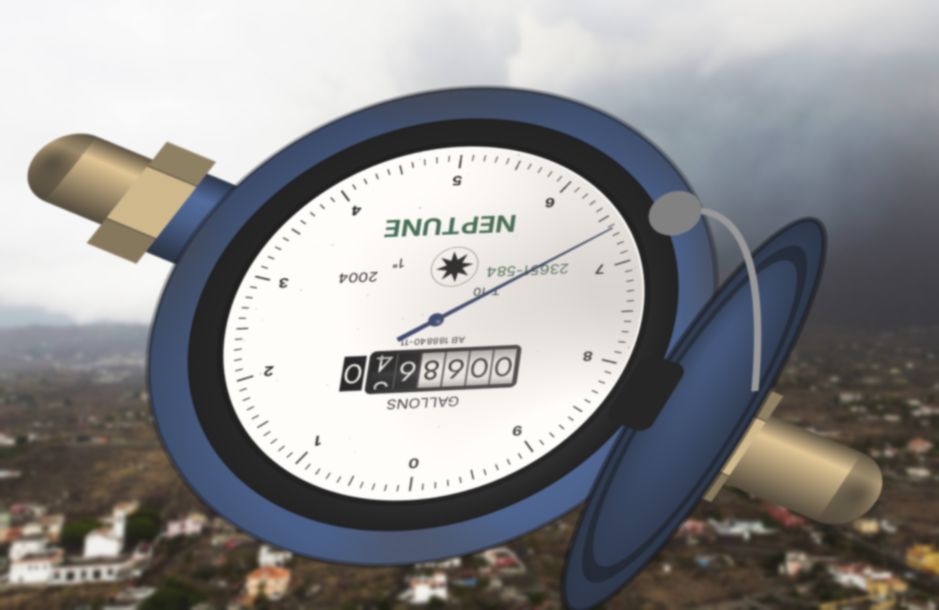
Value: 68636.6 gal
